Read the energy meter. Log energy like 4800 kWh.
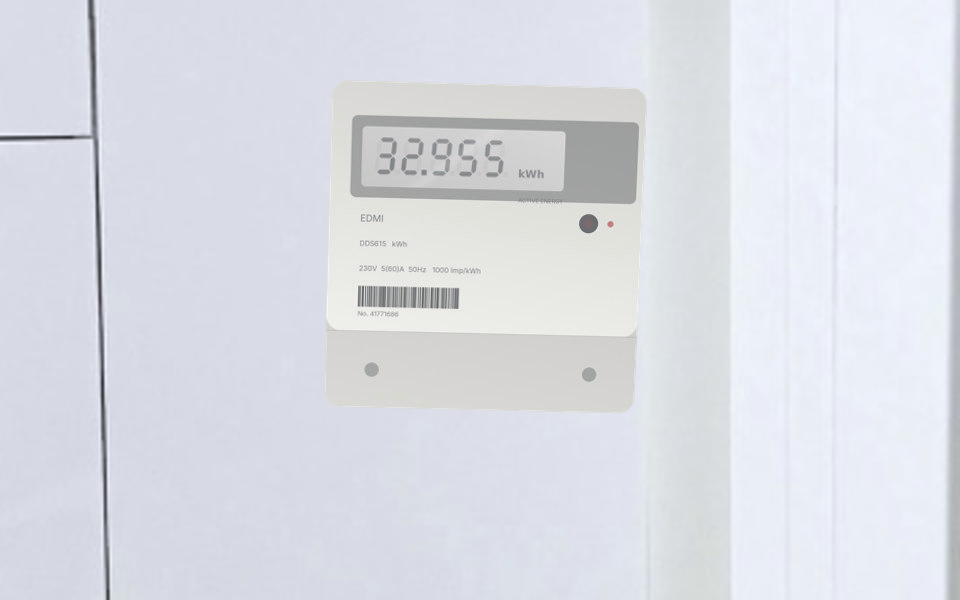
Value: 32.955 kWh
